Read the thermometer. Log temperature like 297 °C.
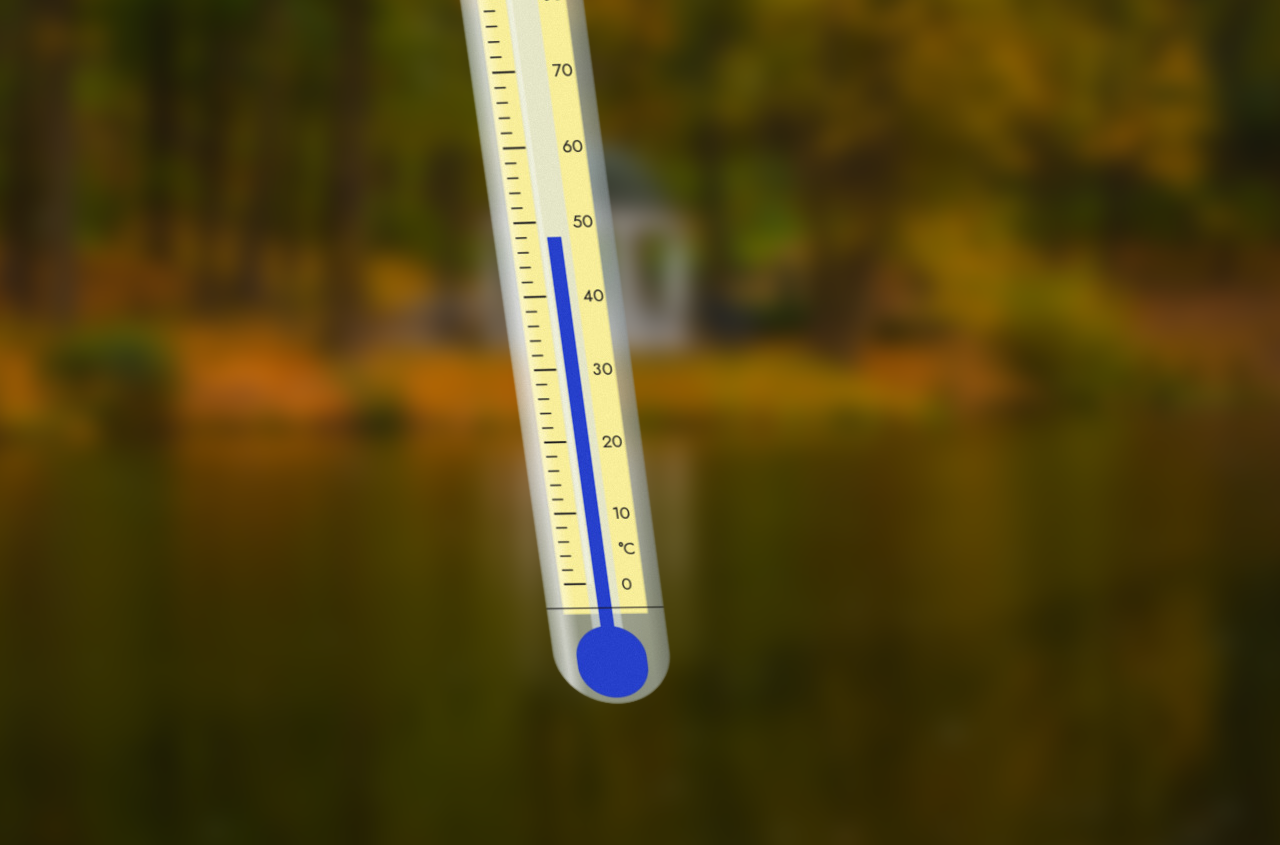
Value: 48 °C
